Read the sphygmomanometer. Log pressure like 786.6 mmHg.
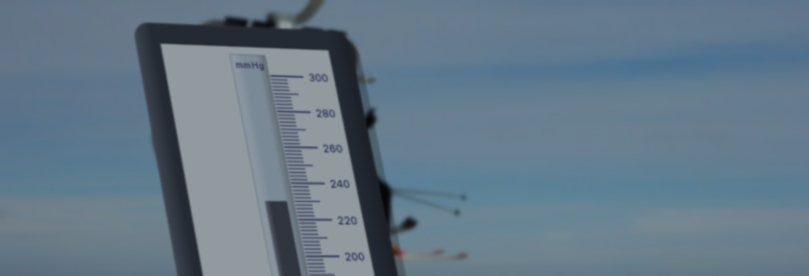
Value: 230 mmHg
